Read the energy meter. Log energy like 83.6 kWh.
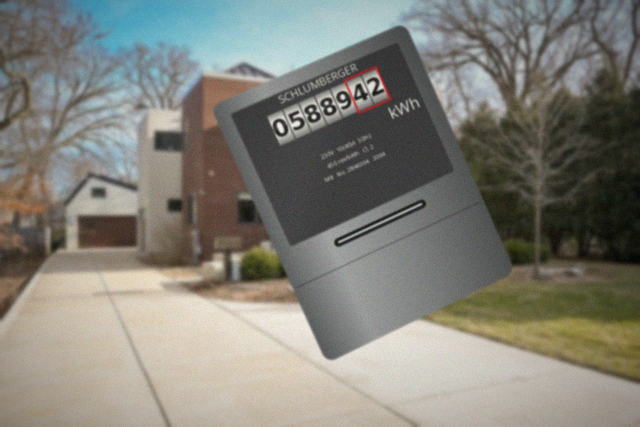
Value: 5889.42 kWh
